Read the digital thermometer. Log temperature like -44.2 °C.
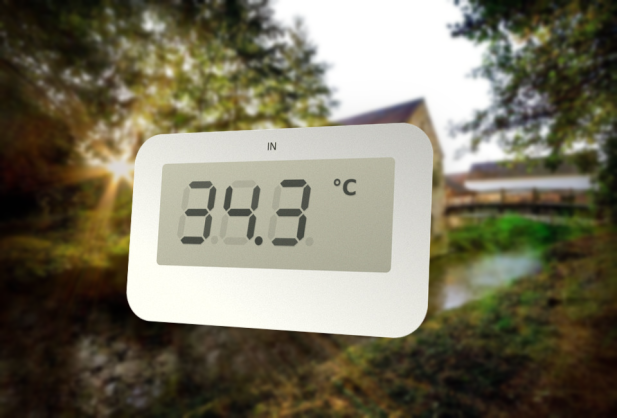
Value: 34.3 °C
